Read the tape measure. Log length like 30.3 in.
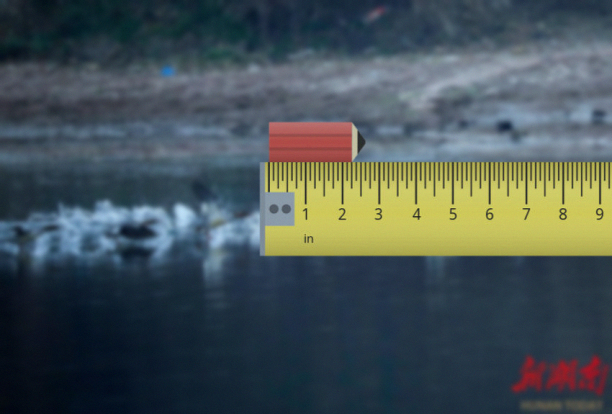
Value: 2.625 in
